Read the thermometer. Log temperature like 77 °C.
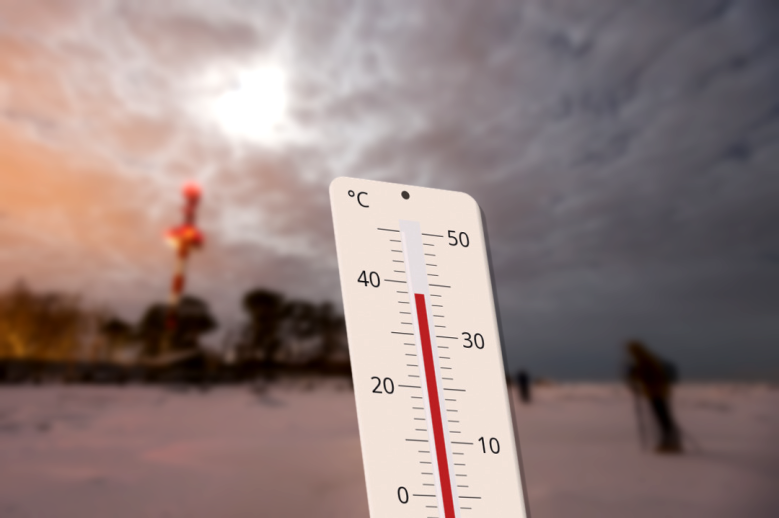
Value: 38 °C
